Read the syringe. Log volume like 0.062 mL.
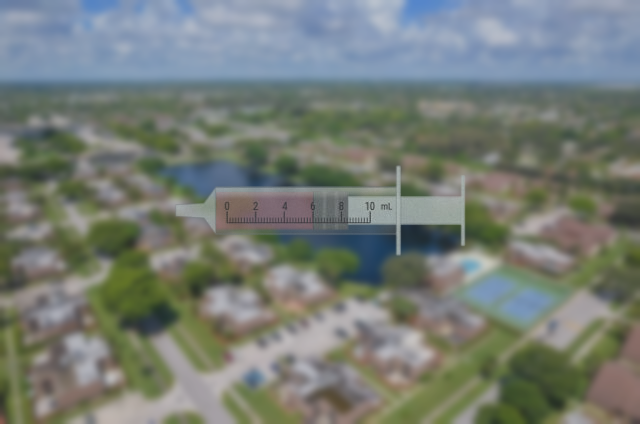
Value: 6 mL
